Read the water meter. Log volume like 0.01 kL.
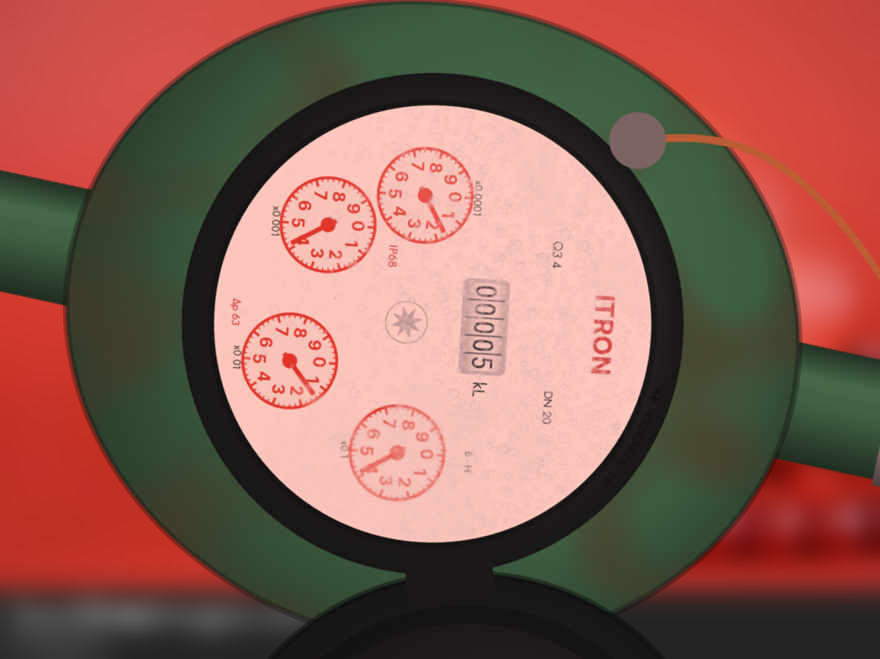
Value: 5.4141 kL
